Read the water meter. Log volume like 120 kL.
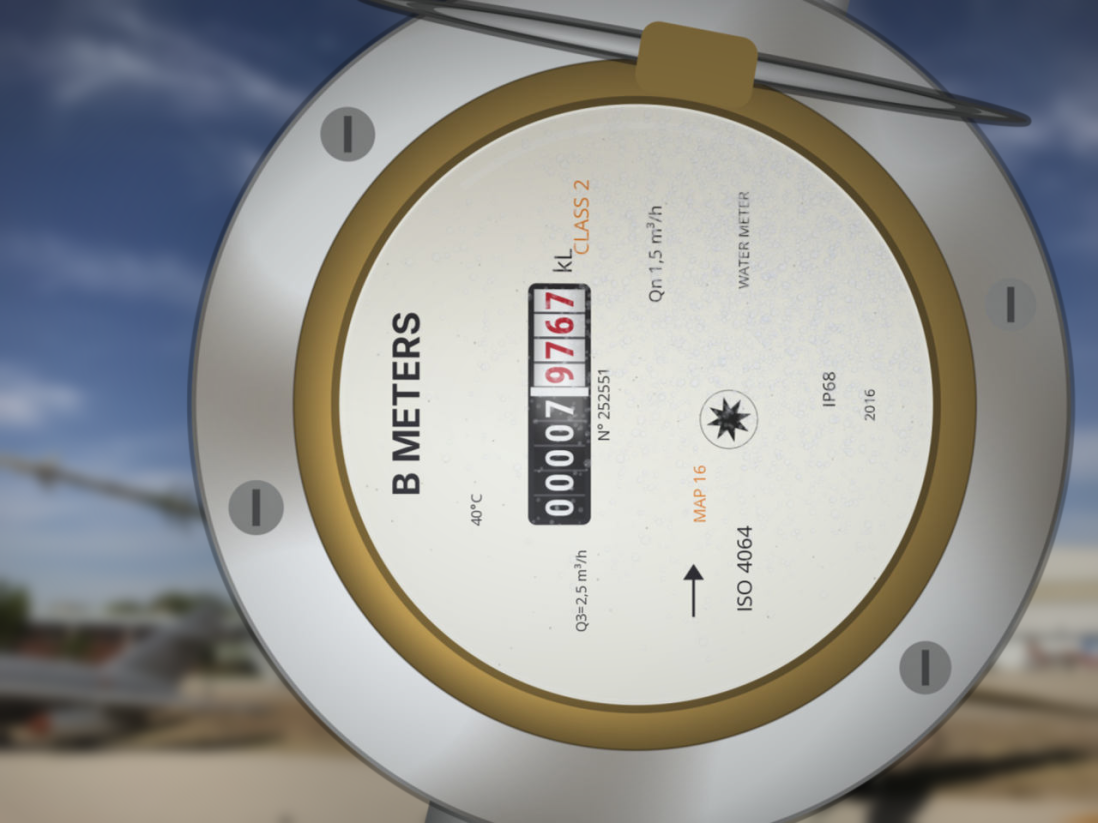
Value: 7.9767 kL
